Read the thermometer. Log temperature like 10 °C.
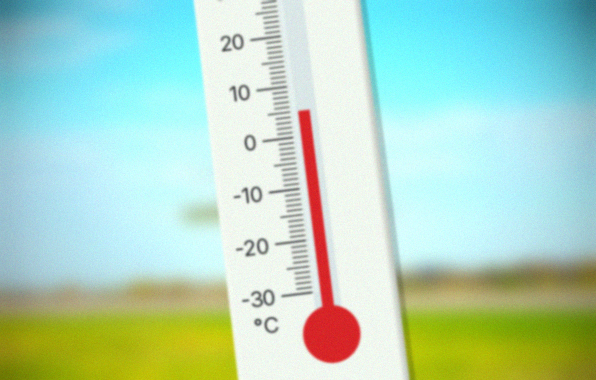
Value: 5 °C
